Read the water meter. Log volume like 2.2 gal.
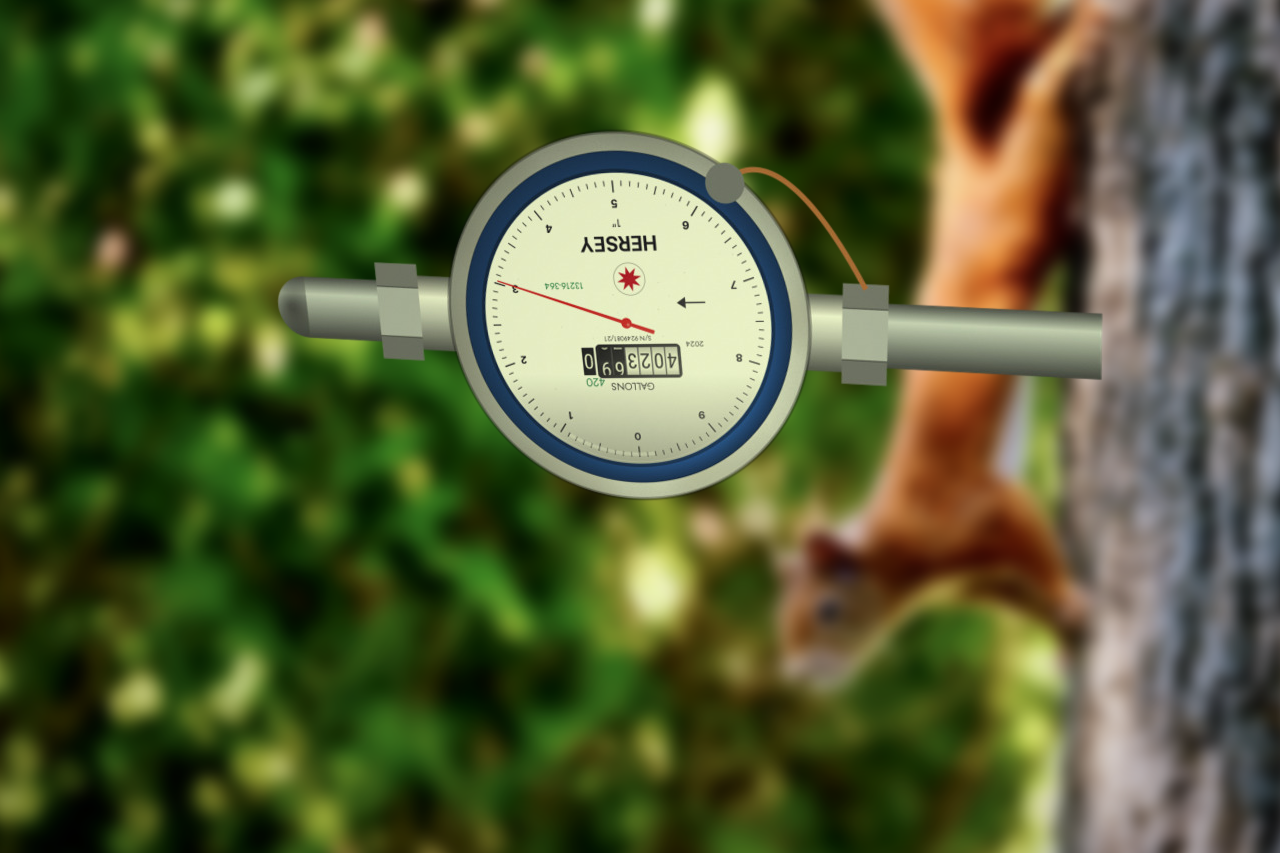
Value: 4023693.0 gal
